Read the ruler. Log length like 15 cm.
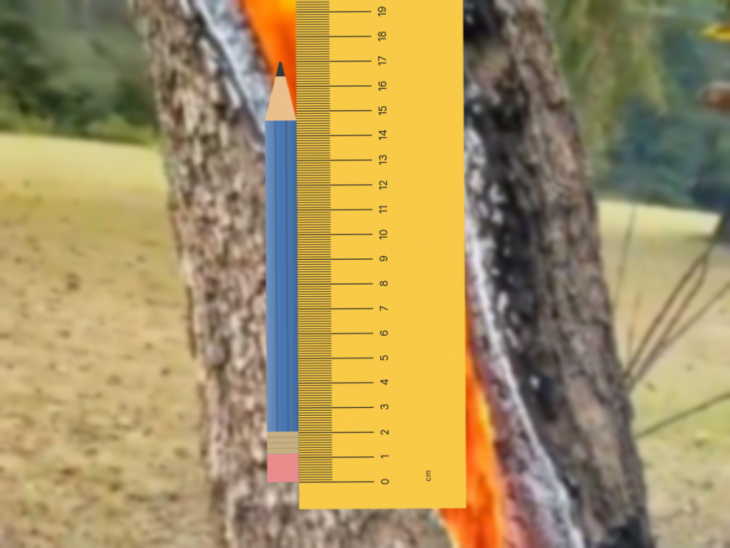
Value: 17 cm
